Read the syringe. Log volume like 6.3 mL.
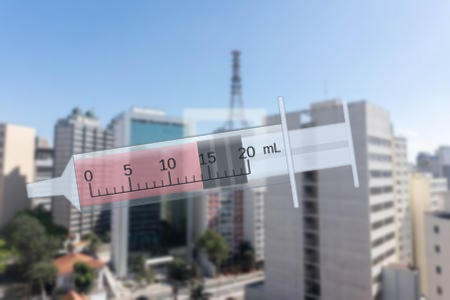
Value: 14 mL
